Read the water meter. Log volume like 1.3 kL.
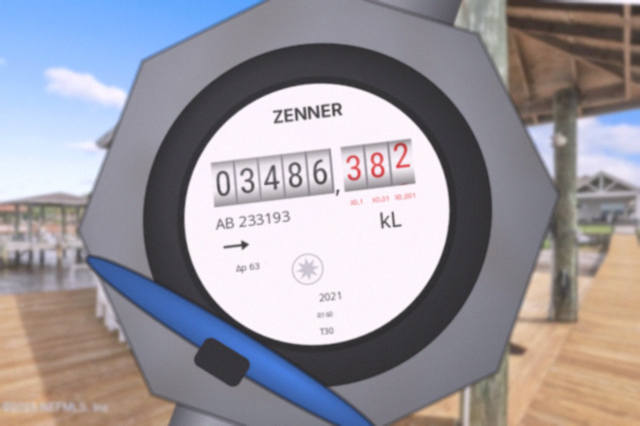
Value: 3486.382 kL
